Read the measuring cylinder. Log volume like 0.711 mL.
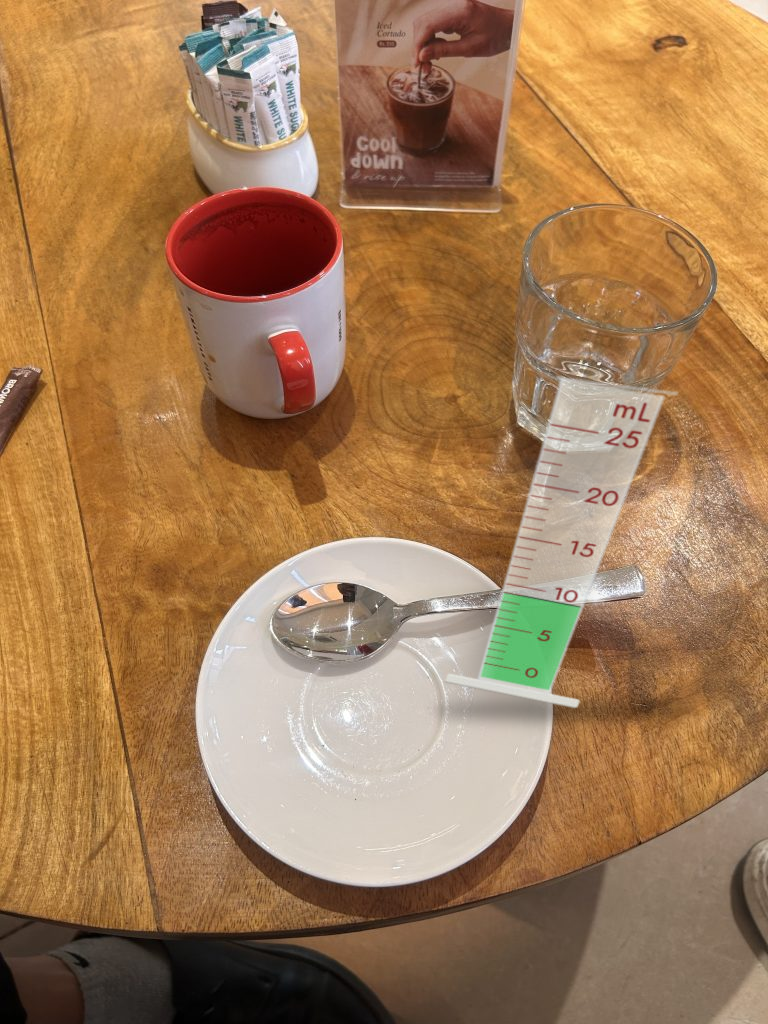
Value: 9 mL
